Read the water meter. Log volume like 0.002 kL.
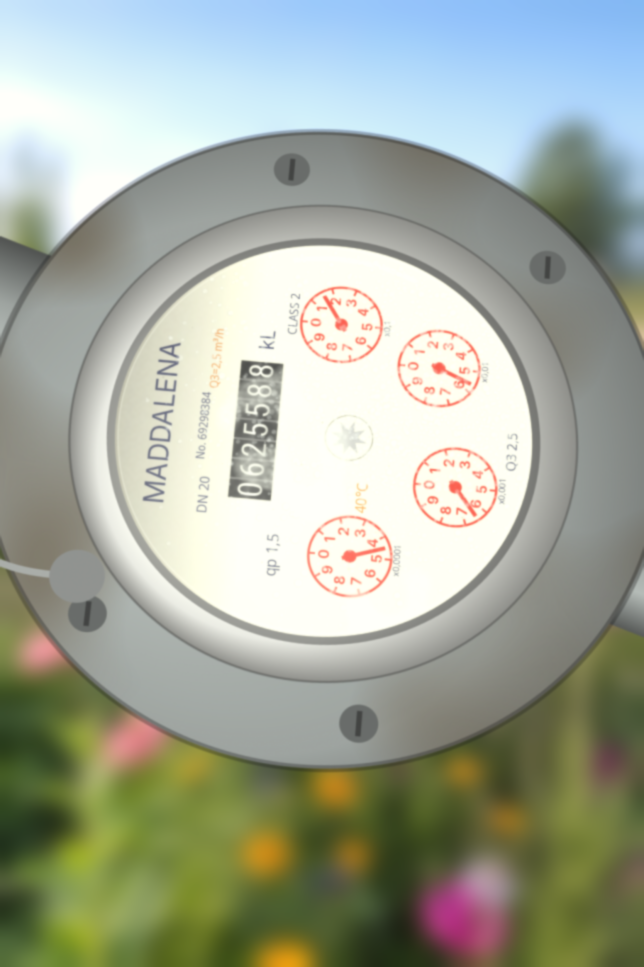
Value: 625588.1564 kL
